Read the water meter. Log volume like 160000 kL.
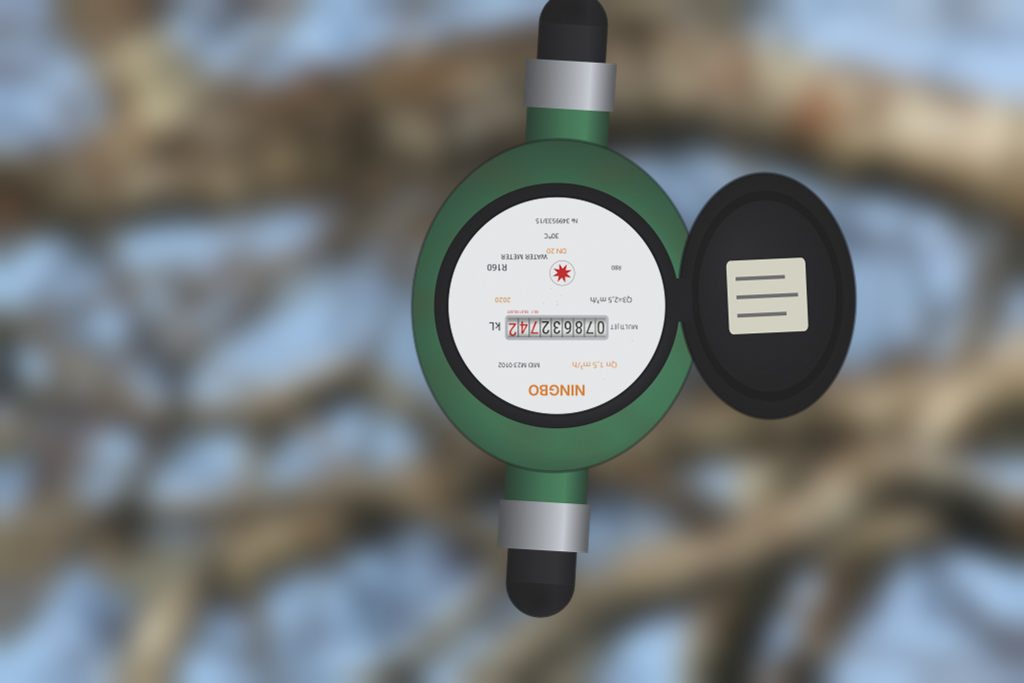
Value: 78632.742 kL
